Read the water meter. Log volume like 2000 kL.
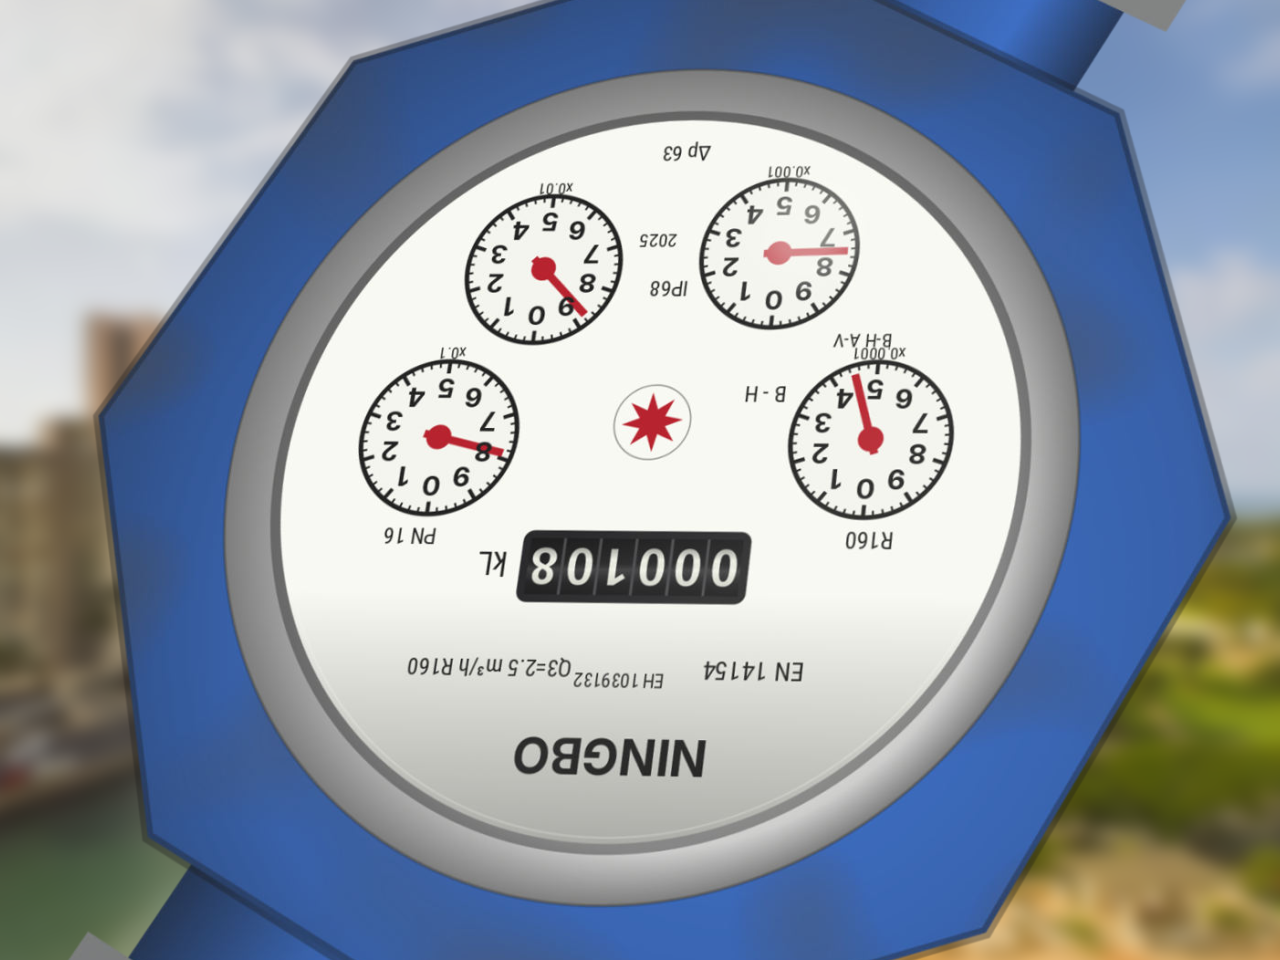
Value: 108.7874 kL
